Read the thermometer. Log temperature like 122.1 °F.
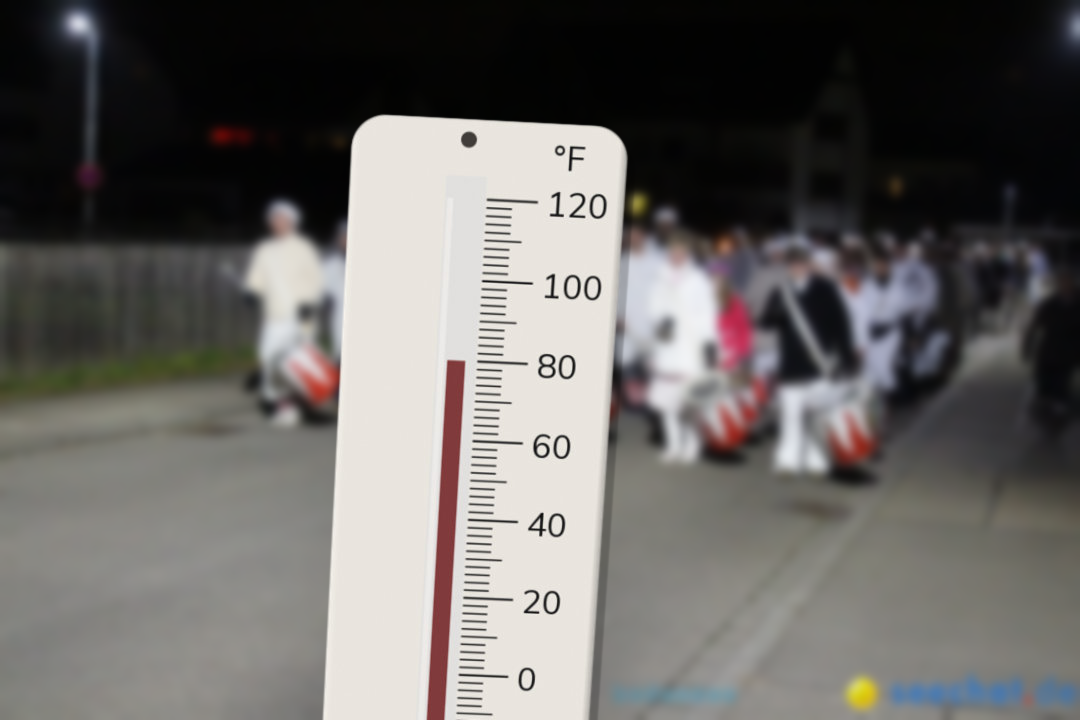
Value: 80 °F
